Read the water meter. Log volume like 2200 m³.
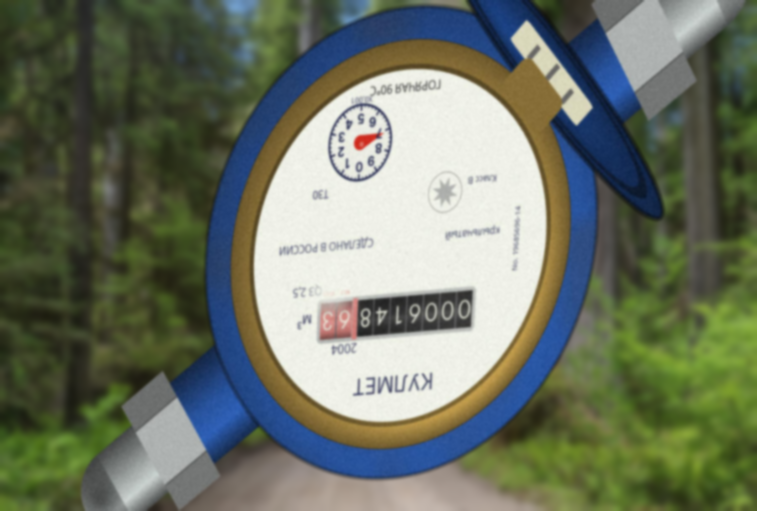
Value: 6148.637 m³
